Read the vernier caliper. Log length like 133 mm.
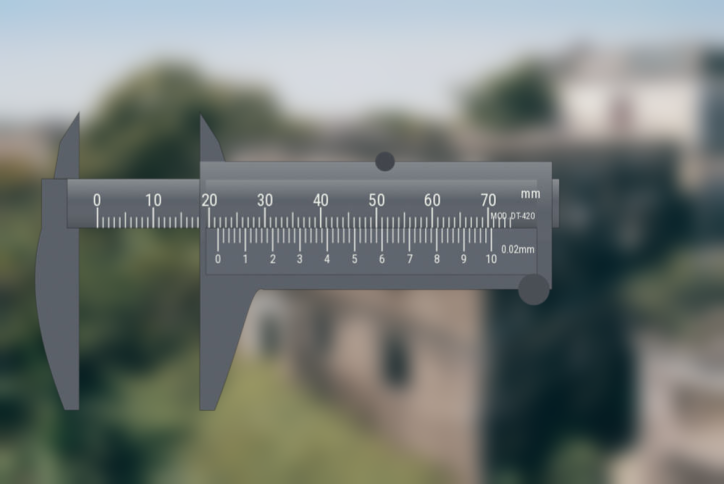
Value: 21.6 mm
